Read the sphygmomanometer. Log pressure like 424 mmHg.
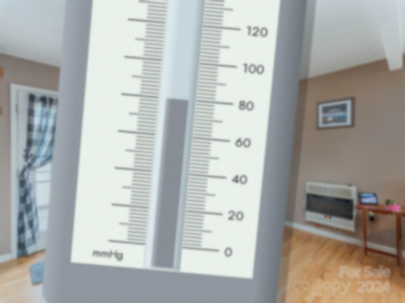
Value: 80 mmHg
